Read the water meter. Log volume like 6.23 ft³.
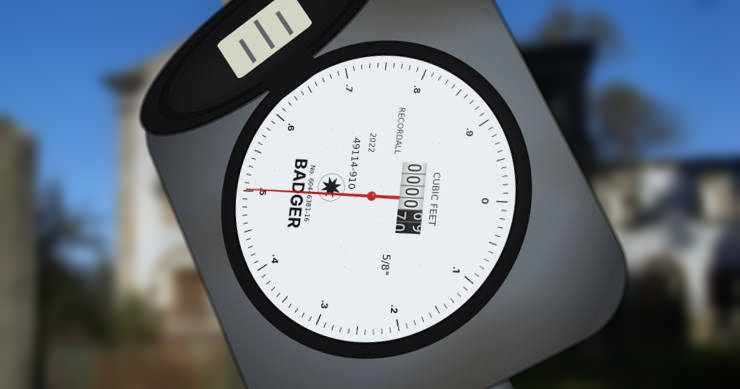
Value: 69.50 ft³
